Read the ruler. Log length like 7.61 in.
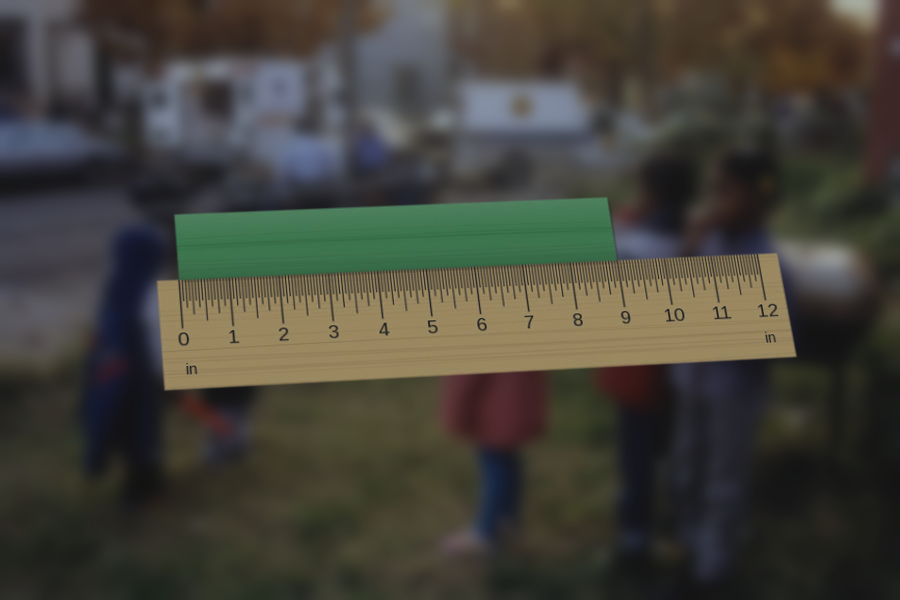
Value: 9 in
